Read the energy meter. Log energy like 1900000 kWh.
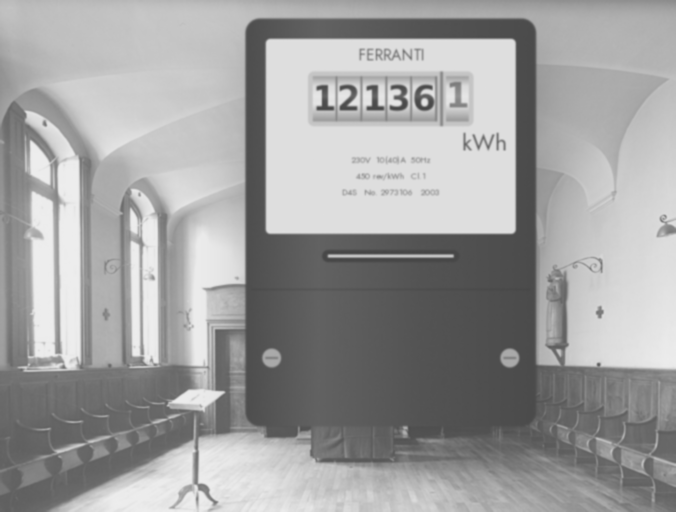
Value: 12136.1 kWh
